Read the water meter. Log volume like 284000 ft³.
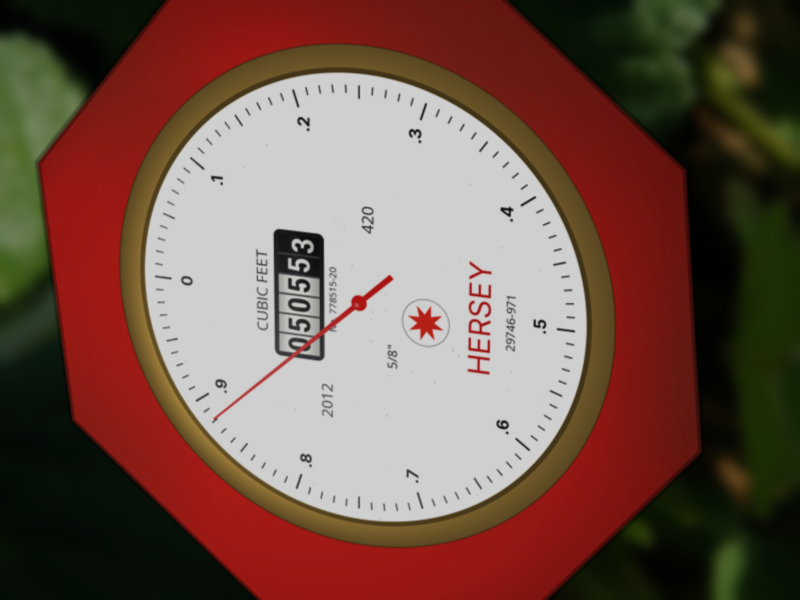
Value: 50552.88 ft³
